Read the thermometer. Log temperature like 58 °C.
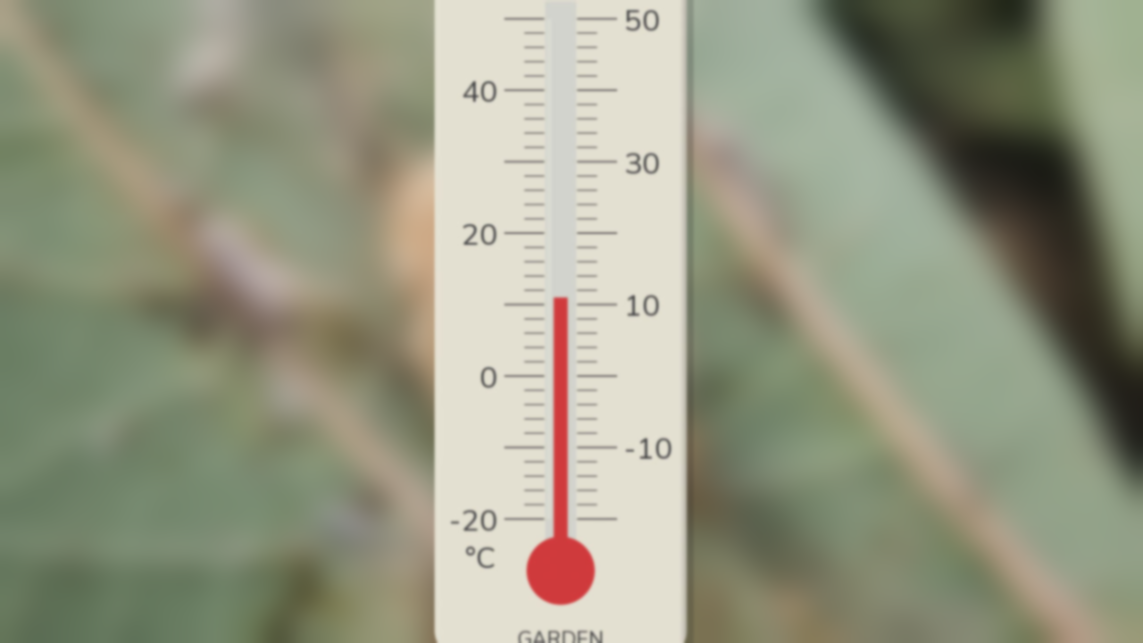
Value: 11 °C
